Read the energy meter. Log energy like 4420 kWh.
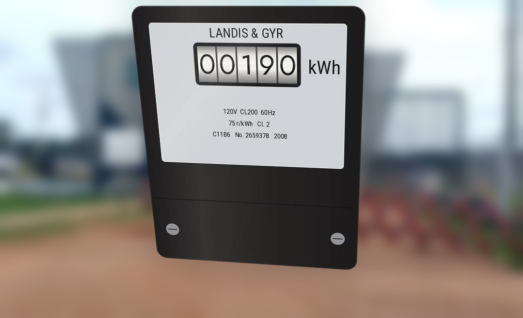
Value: 190 kWh
